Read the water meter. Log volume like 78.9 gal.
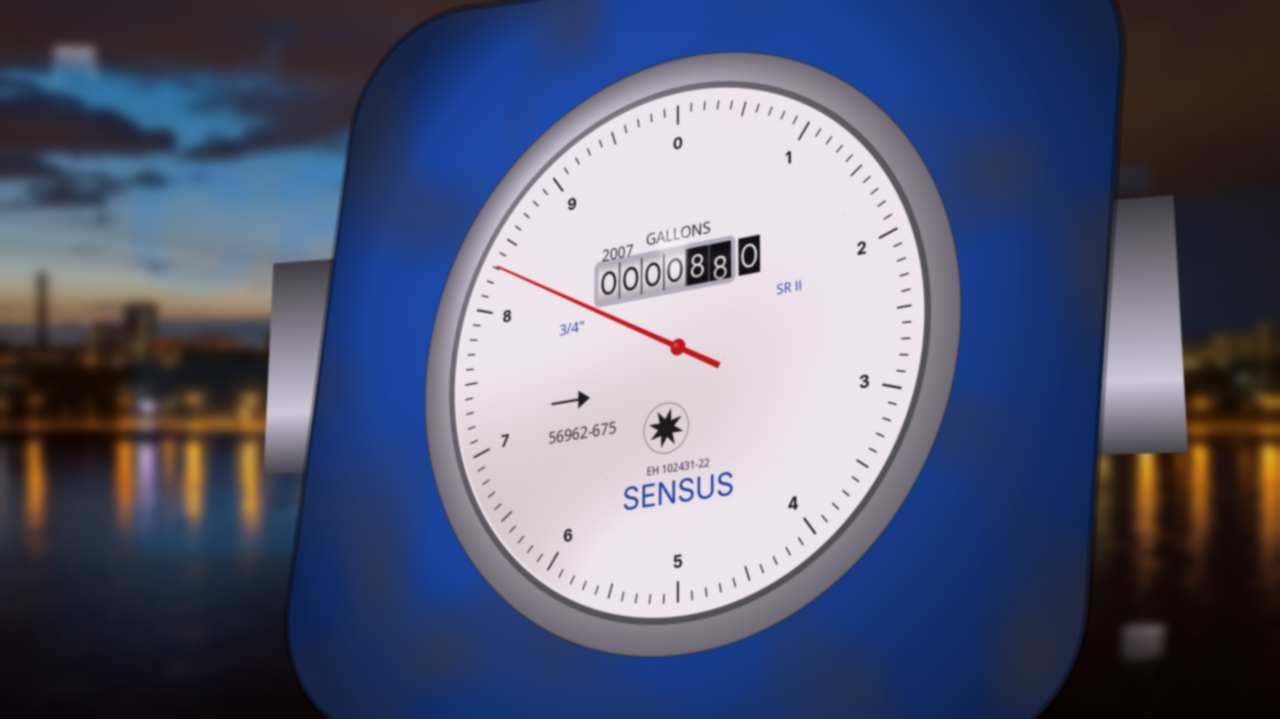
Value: 878.3 gal
